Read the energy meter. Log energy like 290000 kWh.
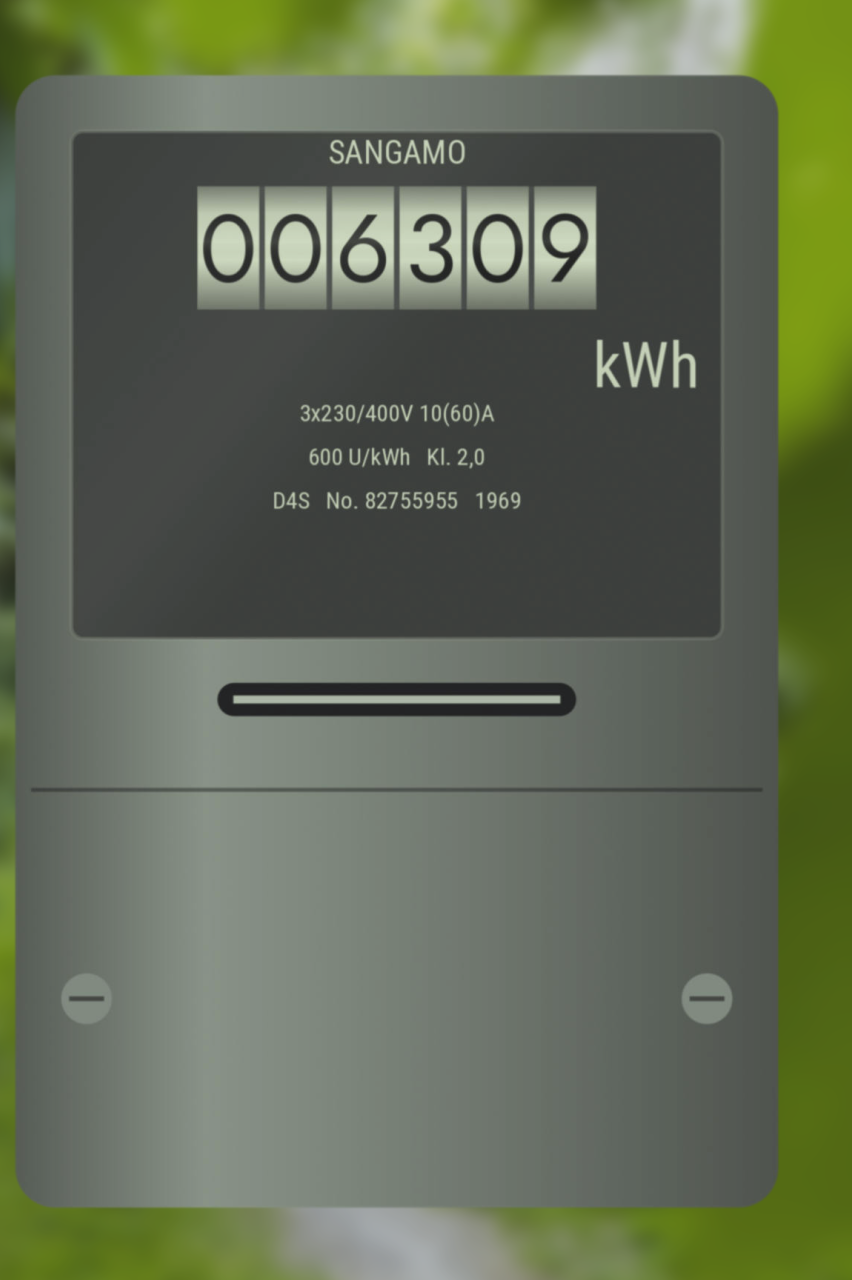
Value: 6309 kWh
